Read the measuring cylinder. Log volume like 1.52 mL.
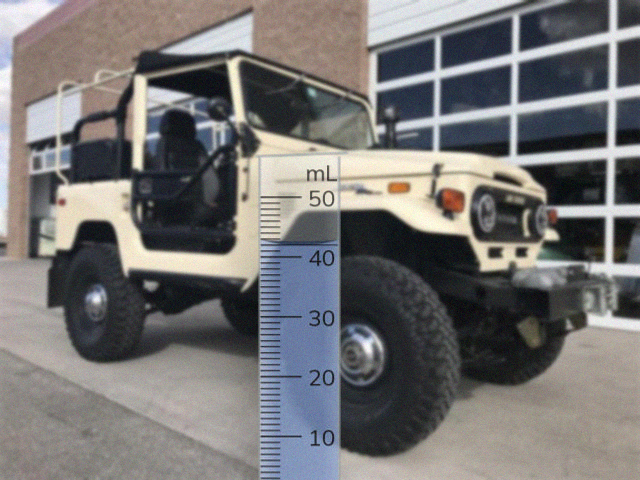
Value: 42 mL
